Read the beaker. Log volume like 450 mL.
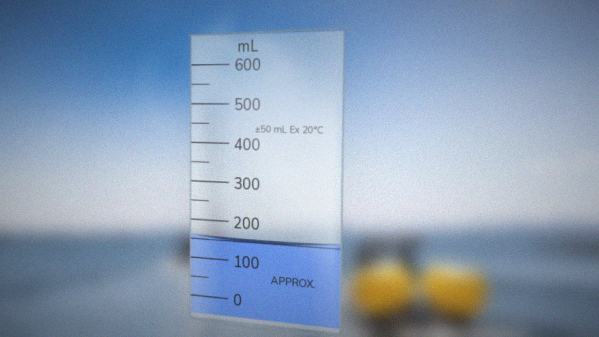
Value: 150 mL
